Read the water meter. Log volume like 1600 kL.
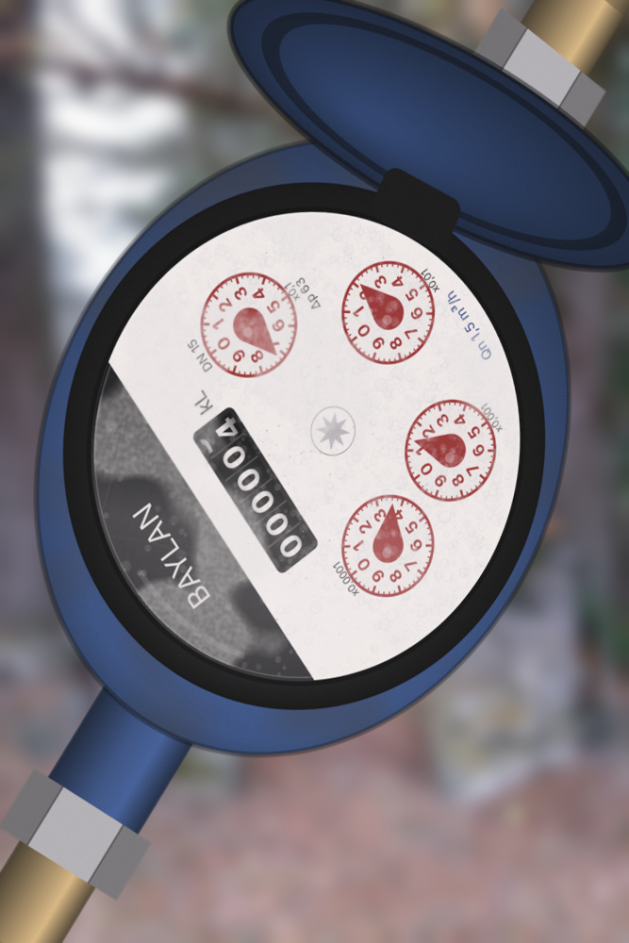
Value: 3.7213 kL
